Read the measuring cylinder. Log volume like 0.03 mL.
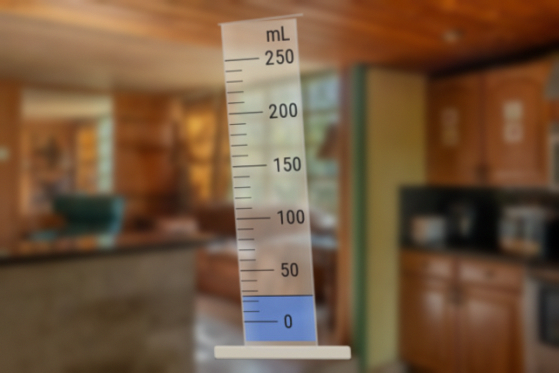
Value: 25 mL
